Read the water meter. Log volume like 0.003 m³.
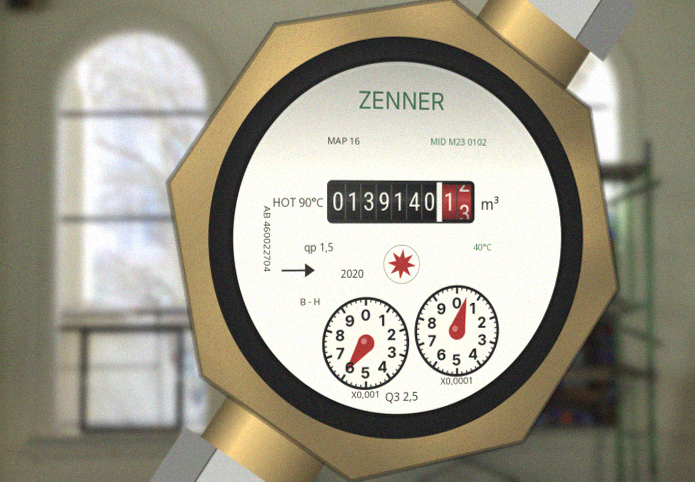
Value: 139140.1260 m³
